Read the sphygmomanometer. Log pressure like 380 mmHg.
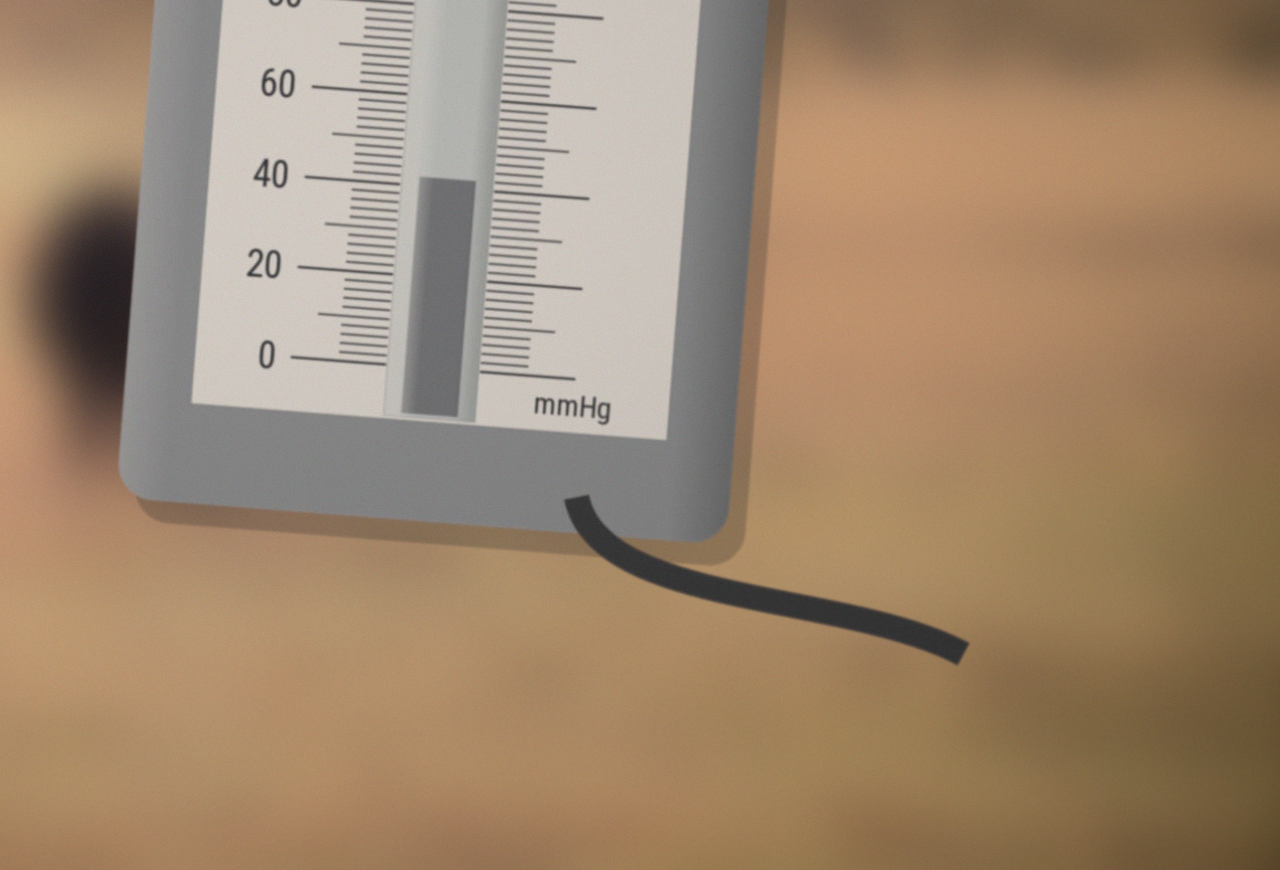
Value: 42 mmHg
